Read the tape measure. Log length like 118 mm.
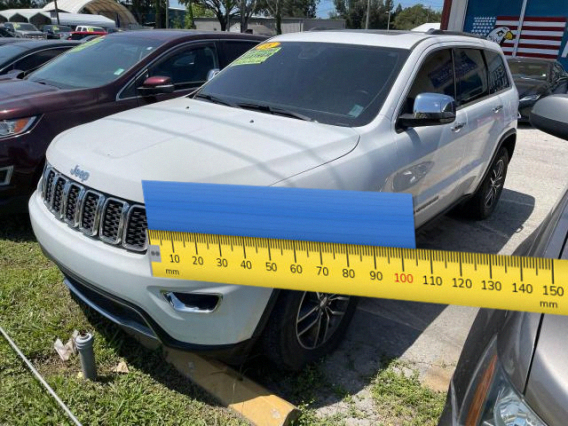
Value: 105 mm
